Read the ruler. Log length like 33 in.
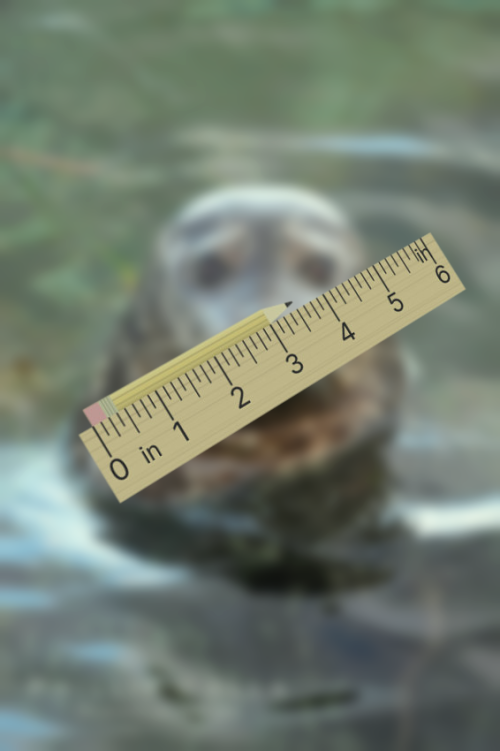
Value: 3.5 in
